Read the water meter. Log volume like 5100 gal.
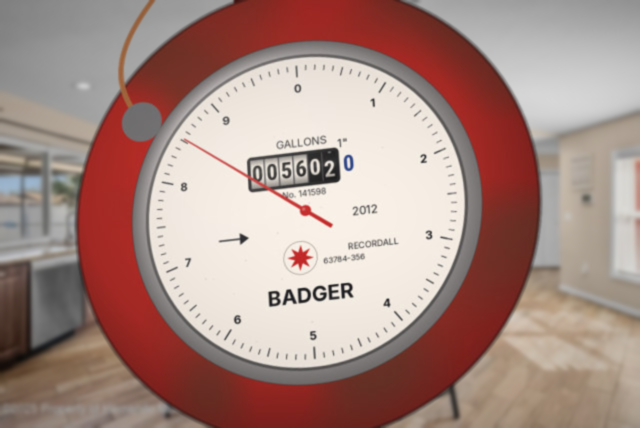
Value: 56018.5 gal
